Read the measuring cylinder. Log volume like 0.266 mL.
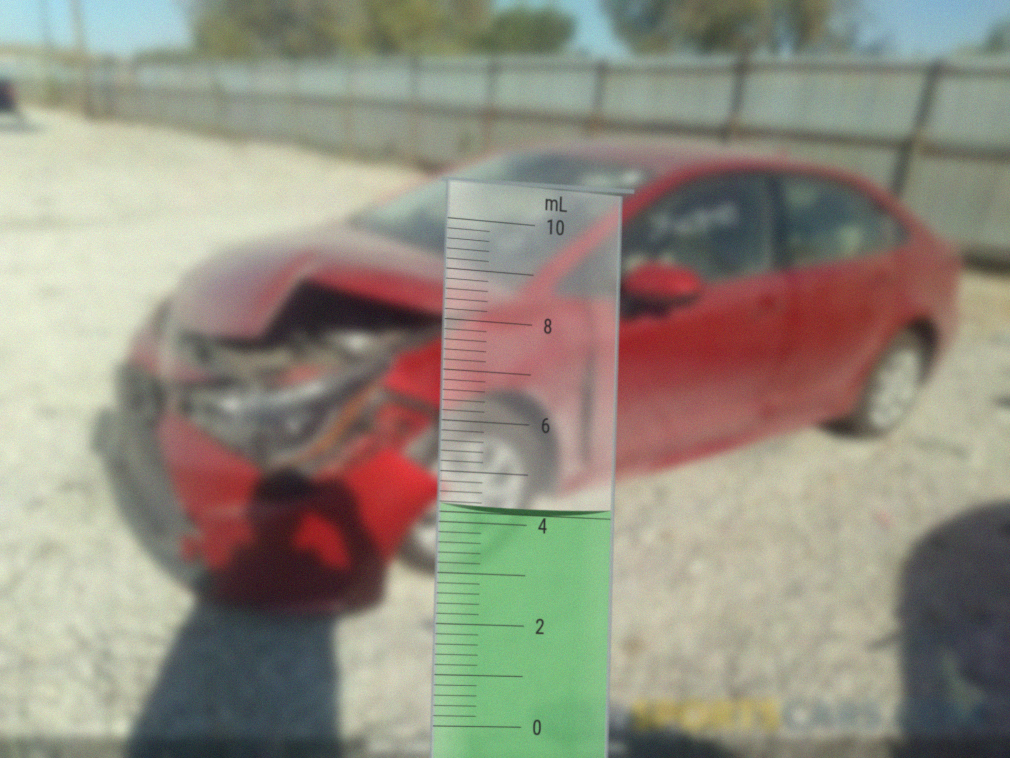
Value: 4.2 mL
